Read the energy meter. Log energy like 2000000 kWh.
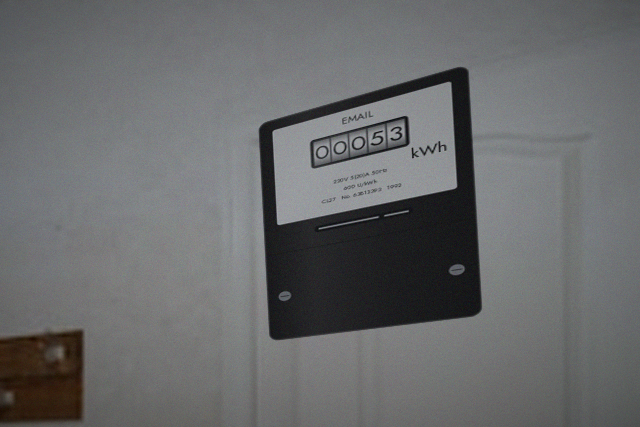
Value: 53 kWh
